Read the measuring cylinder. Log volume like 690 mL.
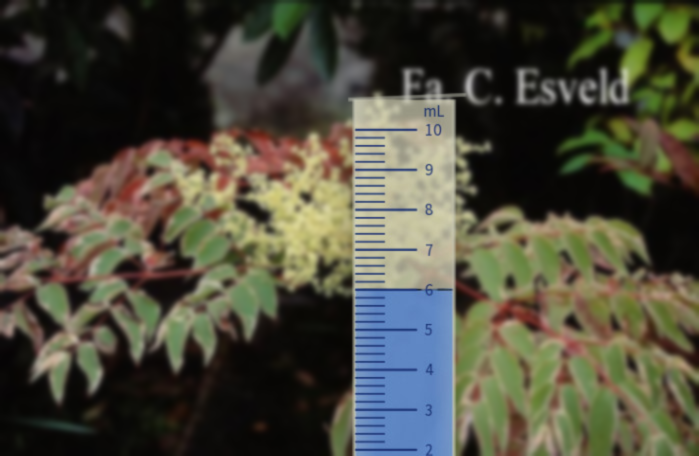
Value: 6 mL
